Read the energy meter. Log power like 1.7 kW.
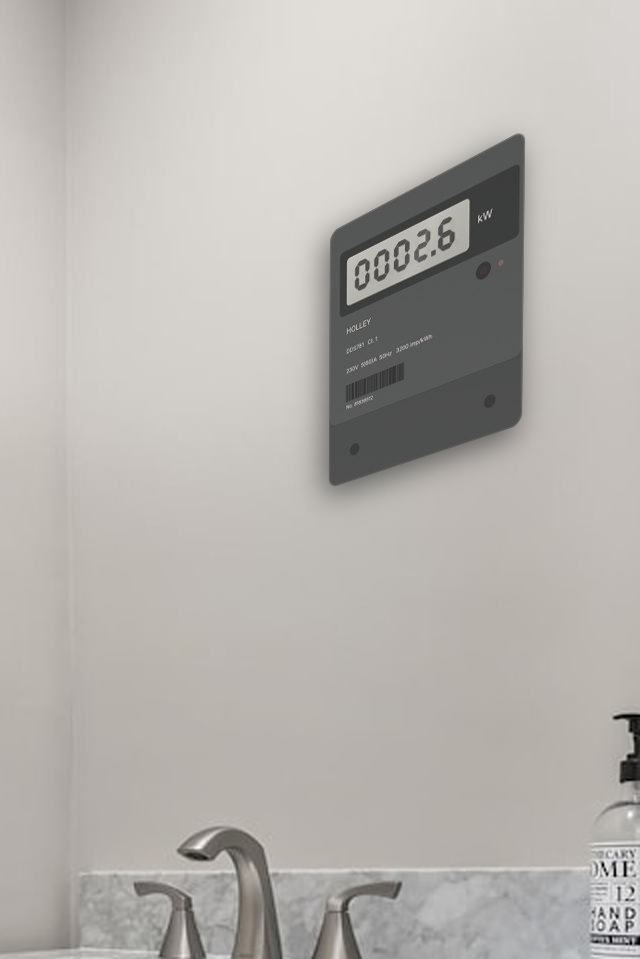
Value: 2.6 kW
